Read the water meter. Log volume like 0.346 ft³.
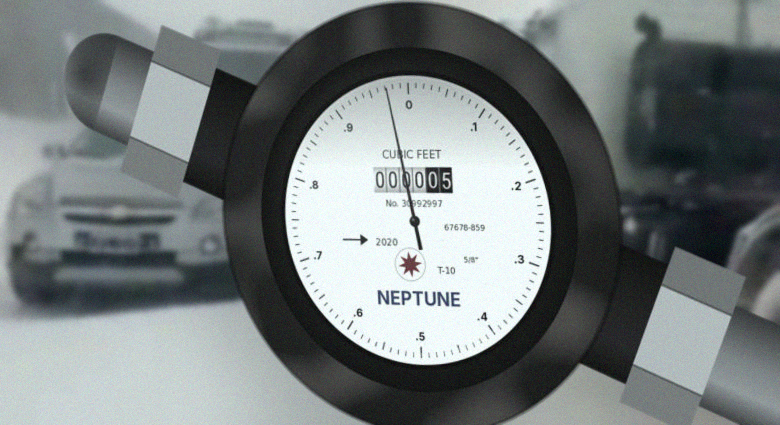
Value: 4.97 ft³
